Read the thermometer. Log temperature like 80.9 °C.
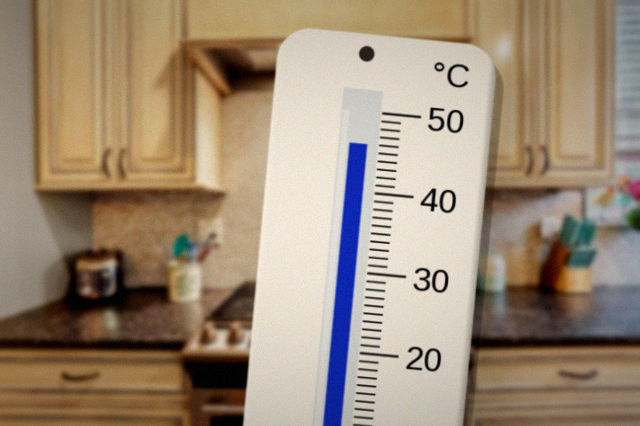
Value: 46 °C
